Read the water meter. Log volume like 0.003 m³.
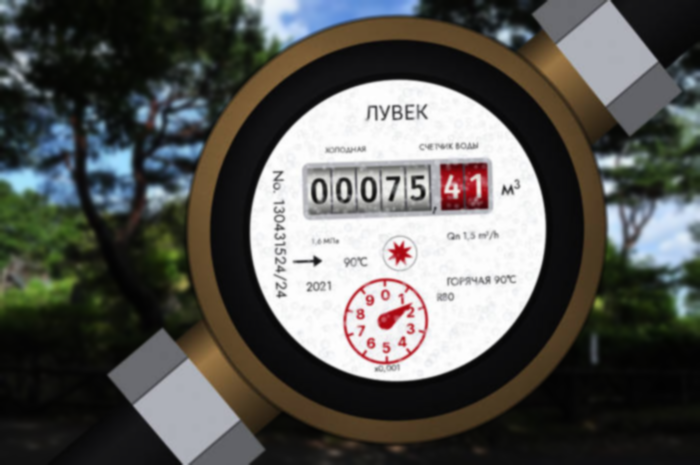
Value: 75.411 m³
